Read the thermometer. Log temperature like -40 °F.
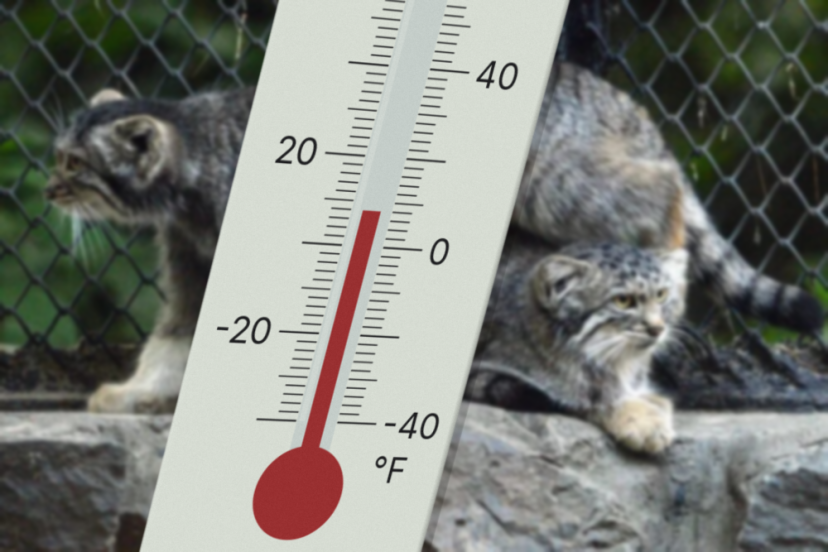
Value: 8 °F
